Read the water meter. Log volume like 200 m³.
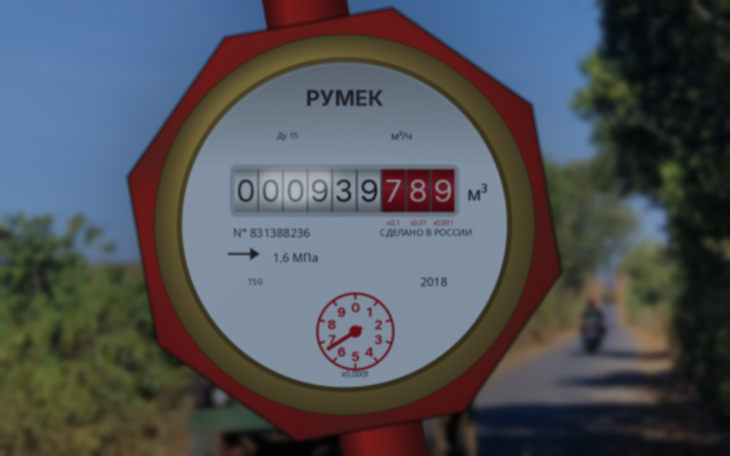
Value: 939.7896 m³
